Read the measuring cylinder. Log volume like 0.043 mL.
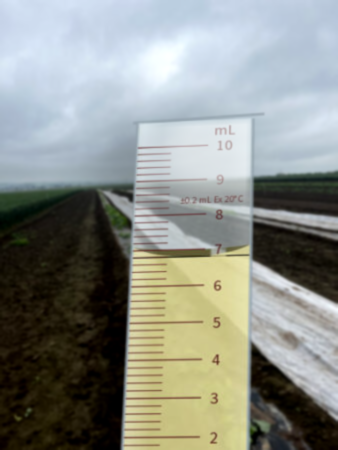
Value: 6.8 mL
